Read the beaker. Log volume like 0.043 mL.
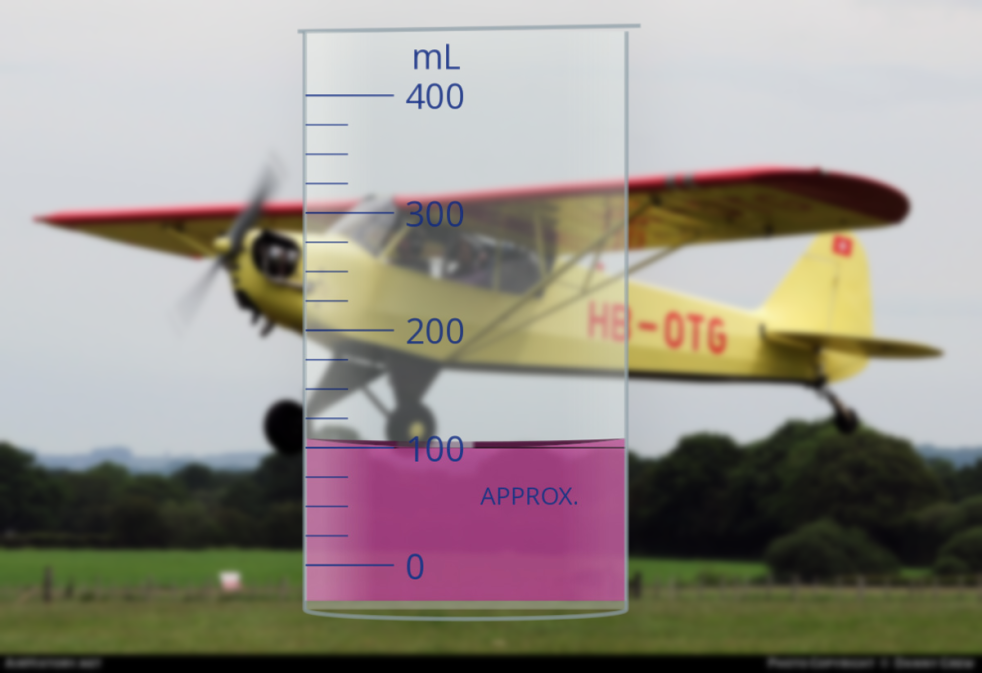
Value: 100 mL
